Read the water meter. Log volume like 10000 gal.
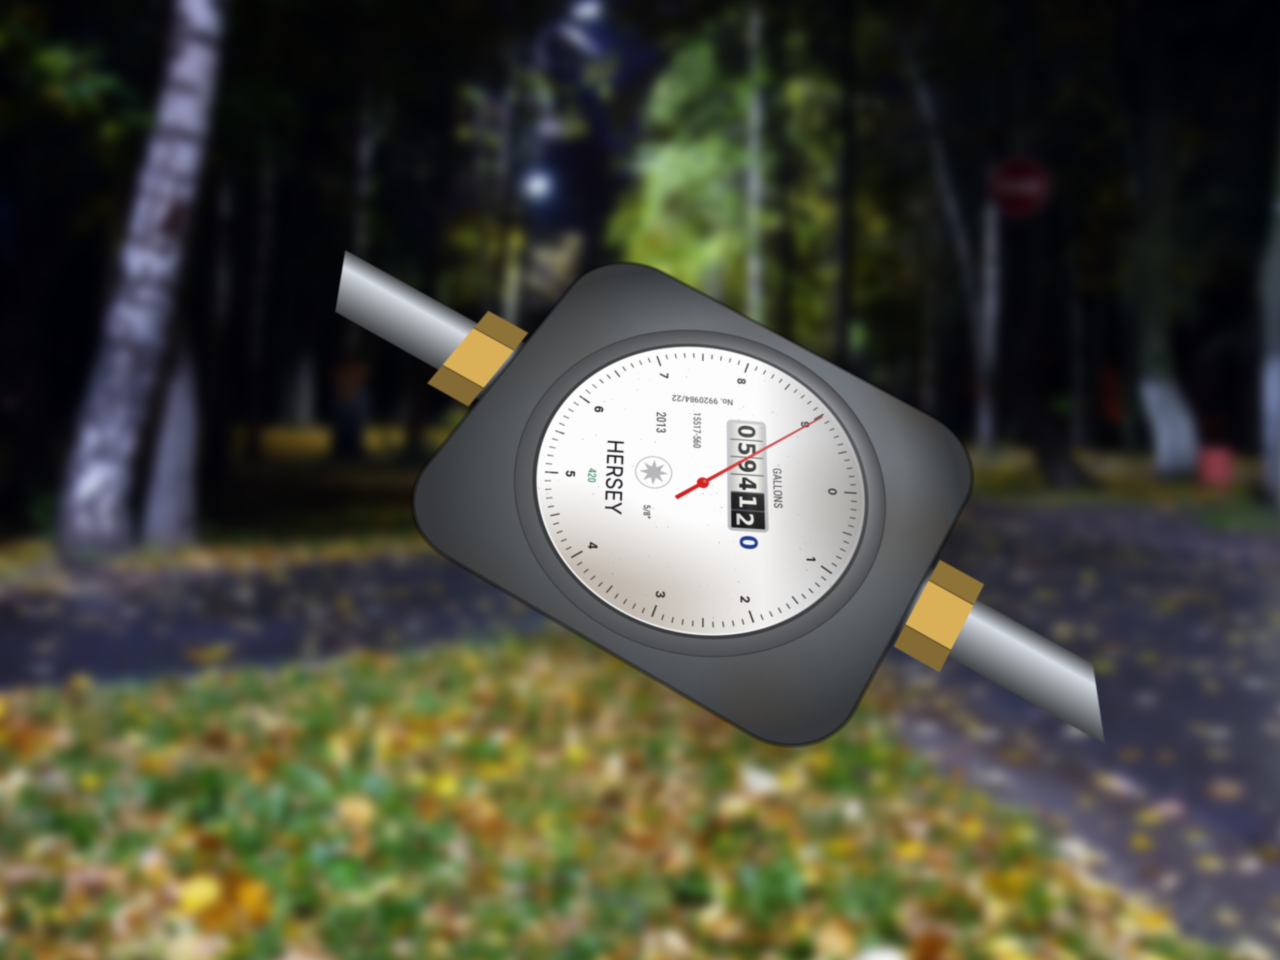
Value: 594119.0 gal
